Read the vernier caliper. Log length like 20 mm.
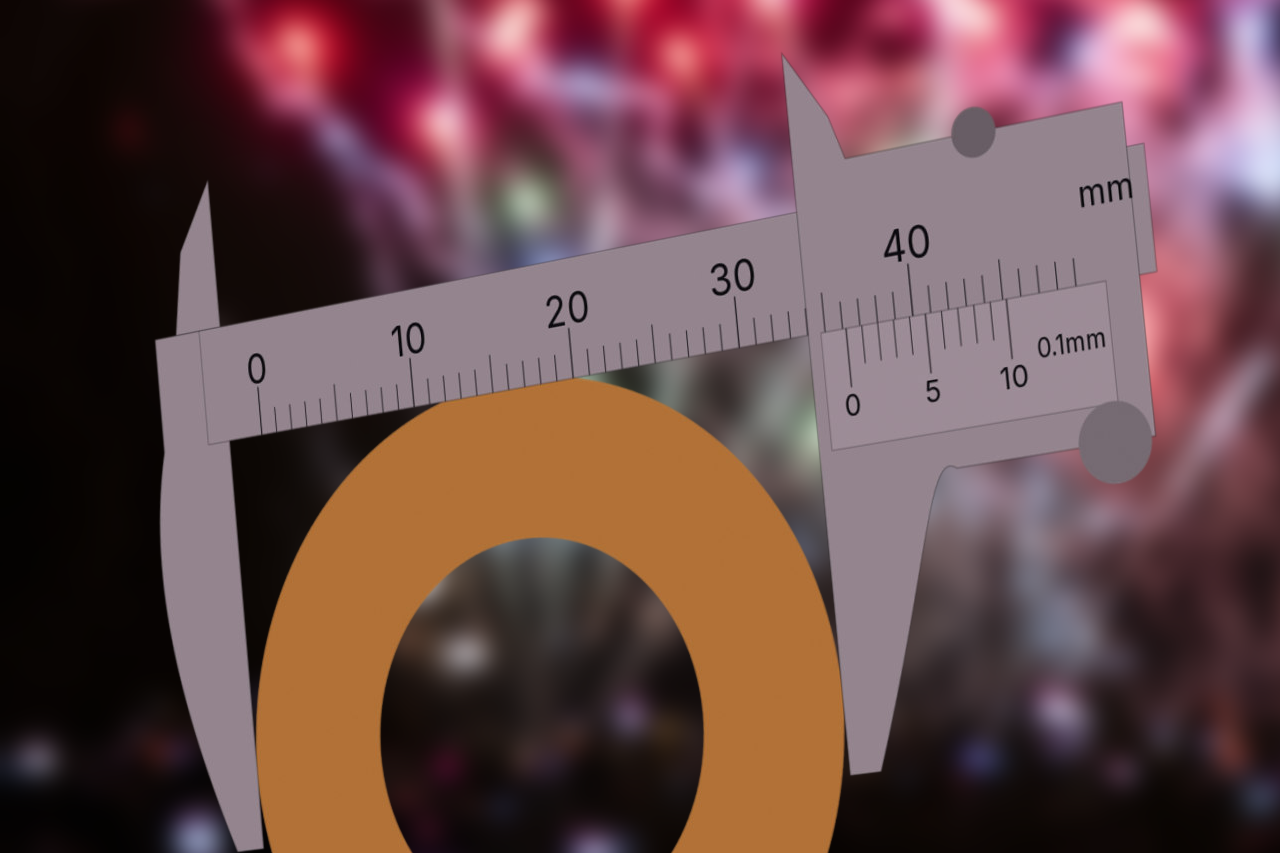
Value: 36.2 mm
